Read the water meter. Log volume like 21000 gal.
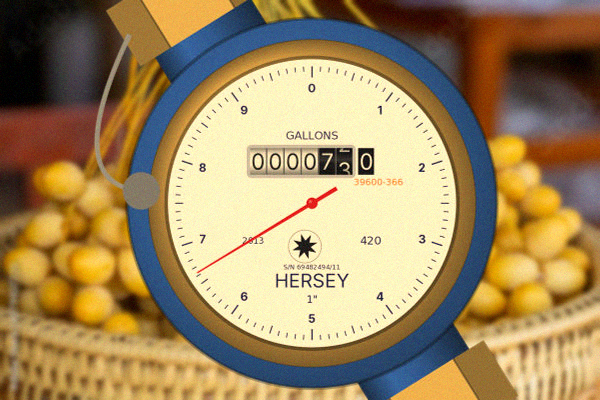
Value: 726.6 gal
